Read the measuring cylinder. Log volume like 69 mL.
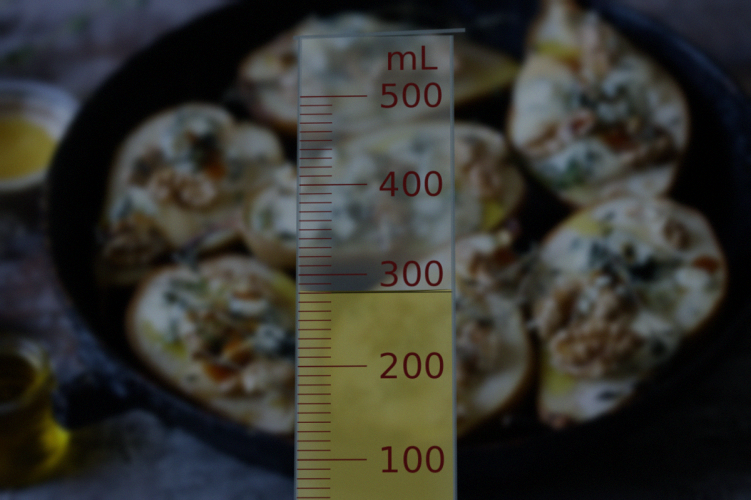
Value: 280 mL
